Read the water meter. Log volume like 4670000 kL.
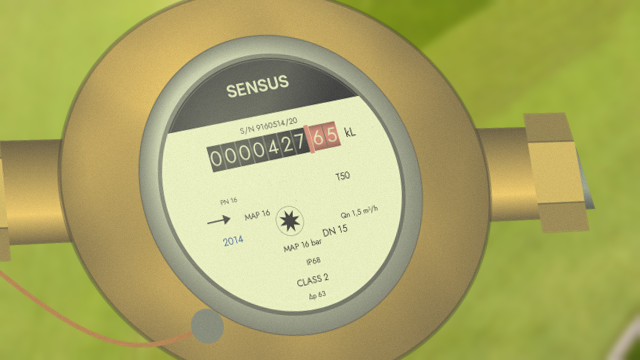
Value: 427.65 kL
